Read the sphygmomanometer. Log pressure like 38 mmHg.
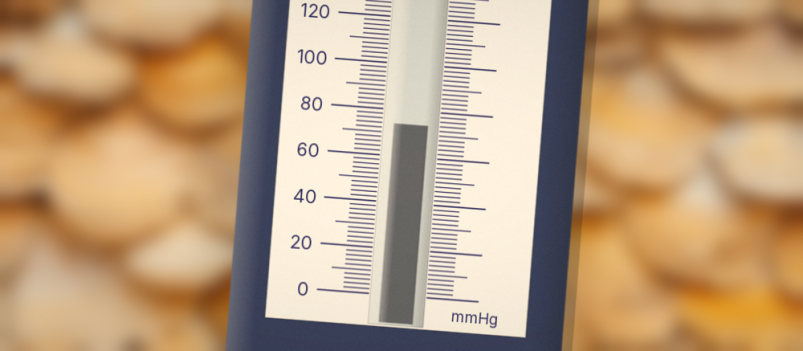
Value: 74 mmHg
